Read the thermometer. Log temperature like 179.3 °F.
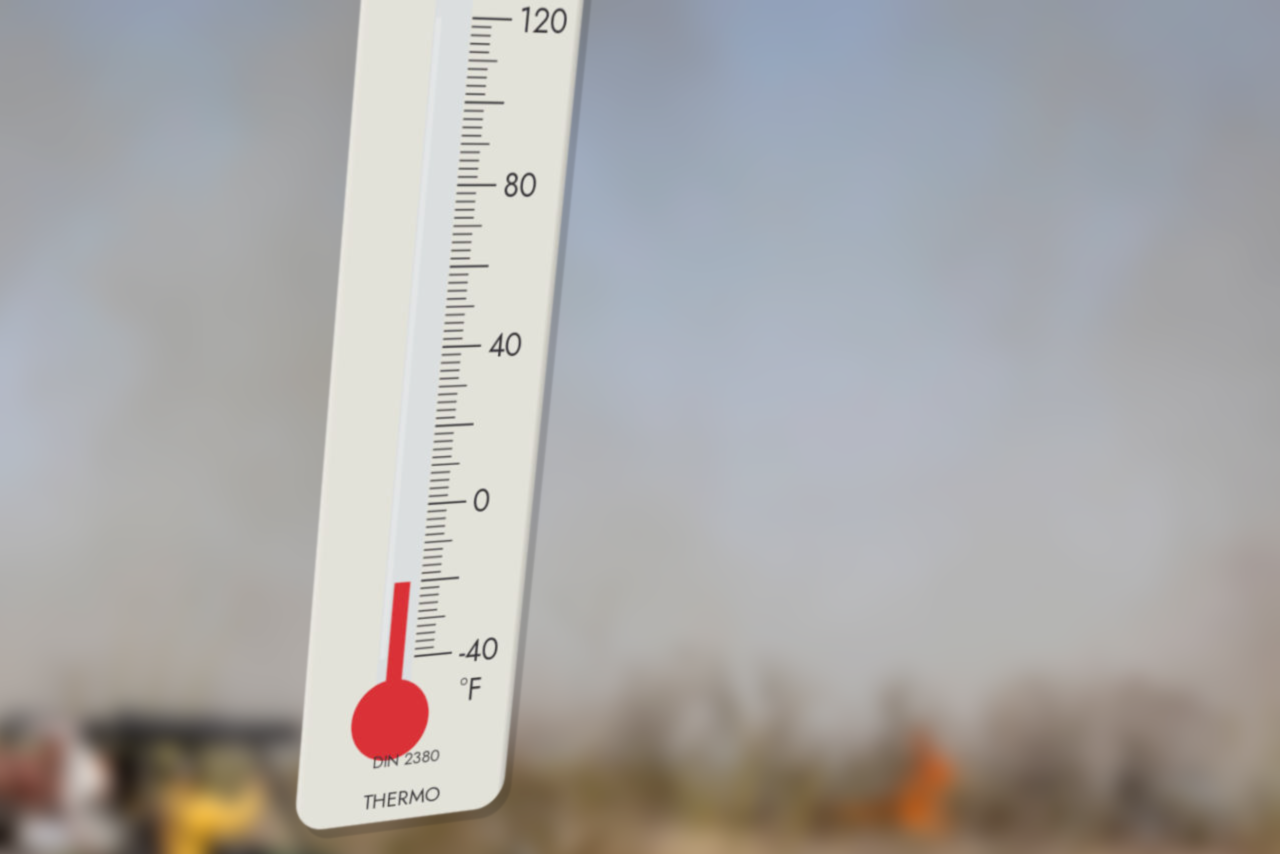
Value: -20 °F
